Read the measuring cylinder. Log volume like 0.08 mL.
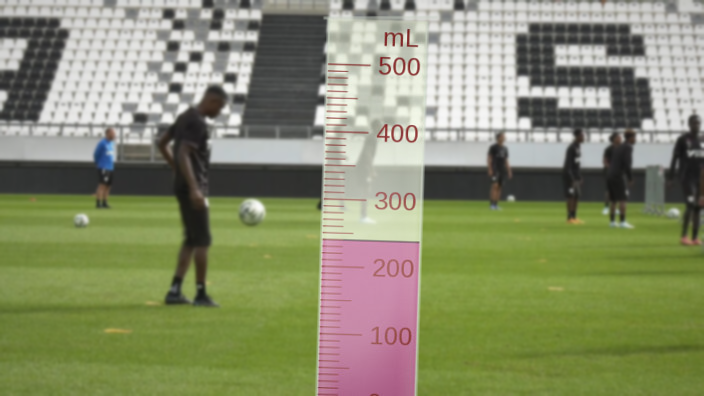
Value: 240 mL
